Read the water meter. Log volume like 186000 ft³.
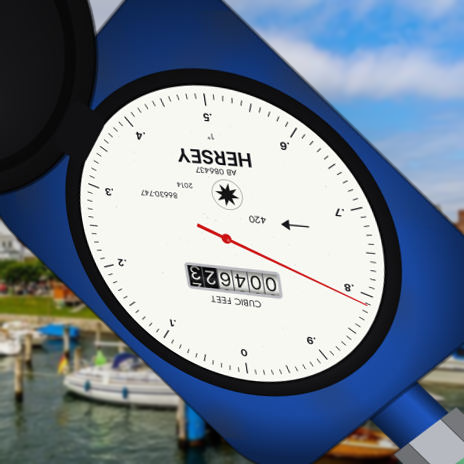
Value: 4622.81 ft³
